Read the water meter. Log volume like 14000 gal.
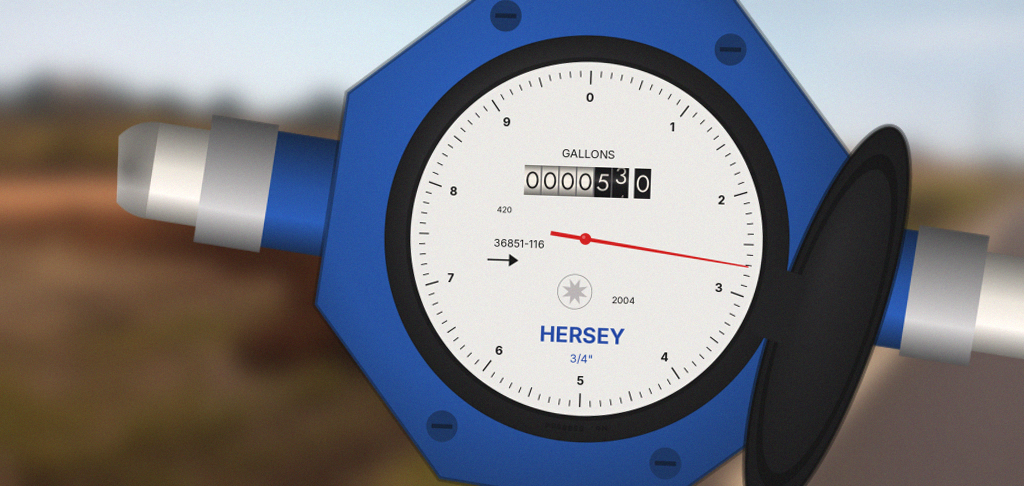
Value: 532.7 gal
